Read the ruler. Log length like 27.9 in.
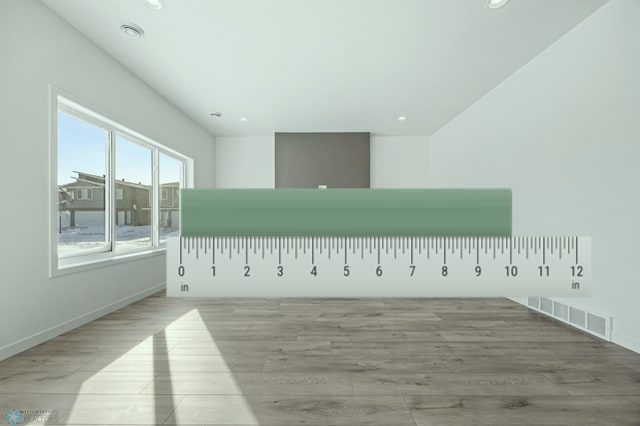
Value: 10 in
